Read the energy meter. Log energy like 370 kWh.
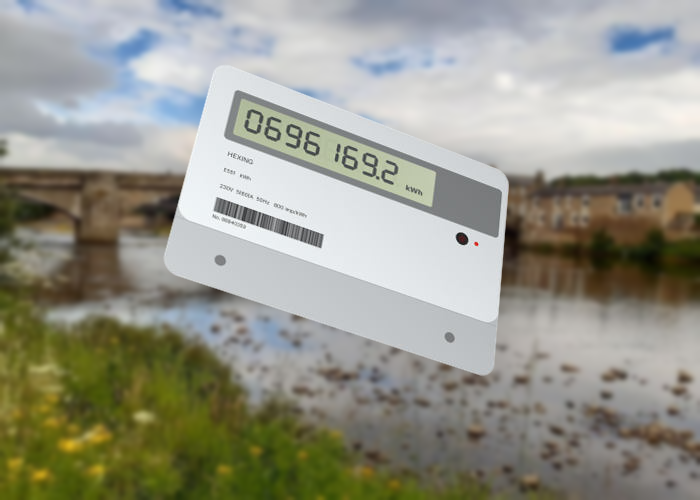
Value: 696169.2 kWh
